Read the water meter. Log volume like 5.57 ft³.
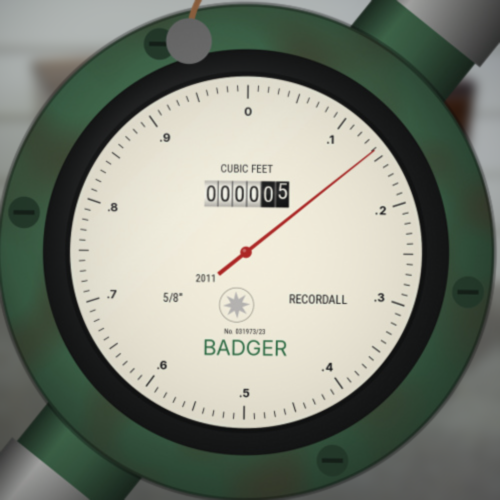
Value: 5.14 ft³
